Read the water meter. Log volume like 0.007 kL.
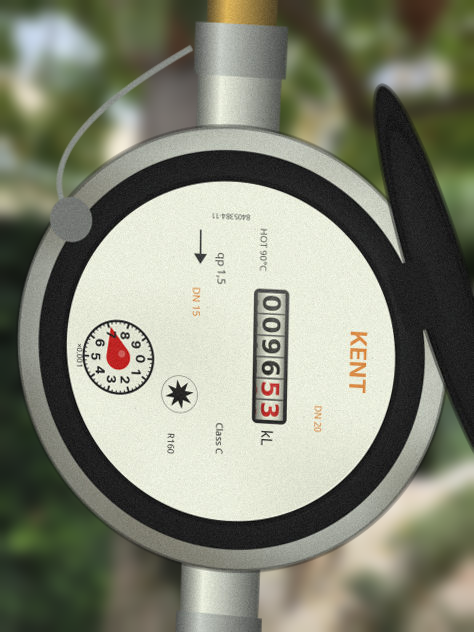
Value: 96.537 kL
